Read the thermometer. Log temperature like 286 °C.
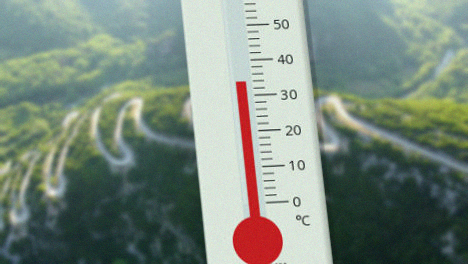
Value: 34 °C
